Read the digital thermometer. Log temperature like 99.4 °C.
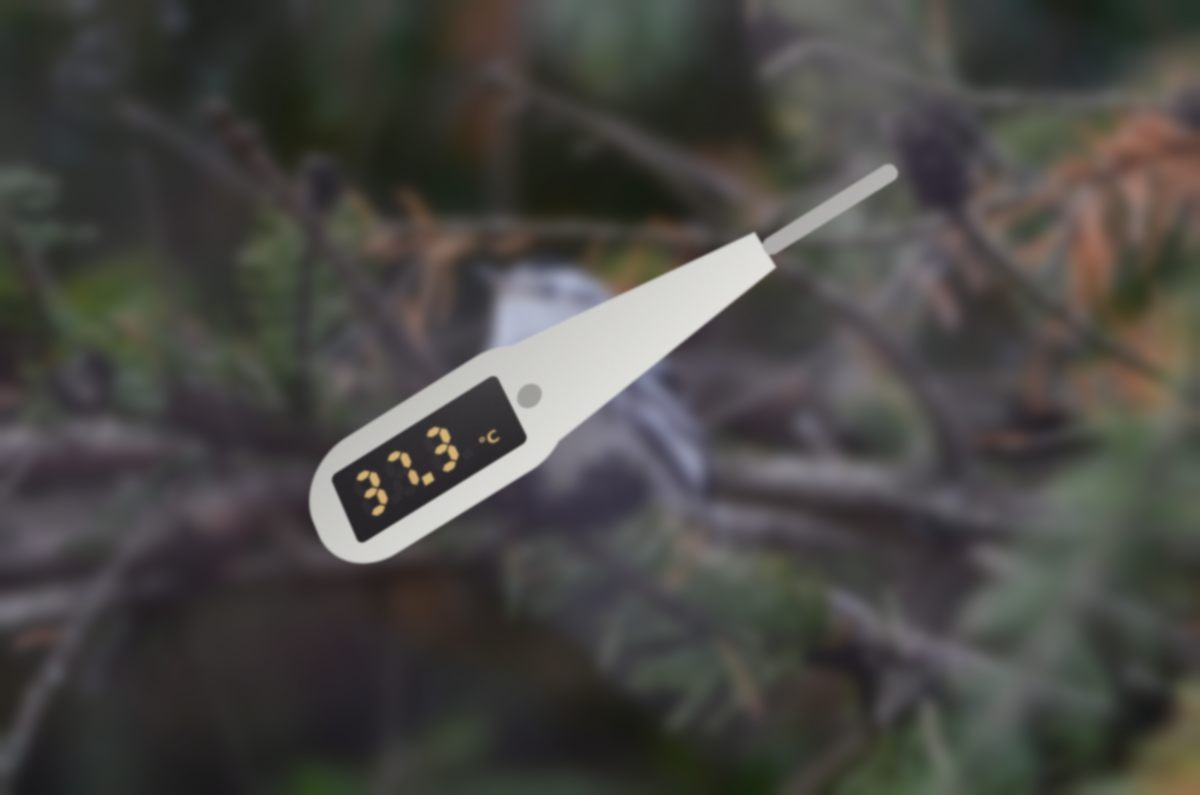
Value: 37.3 °C
